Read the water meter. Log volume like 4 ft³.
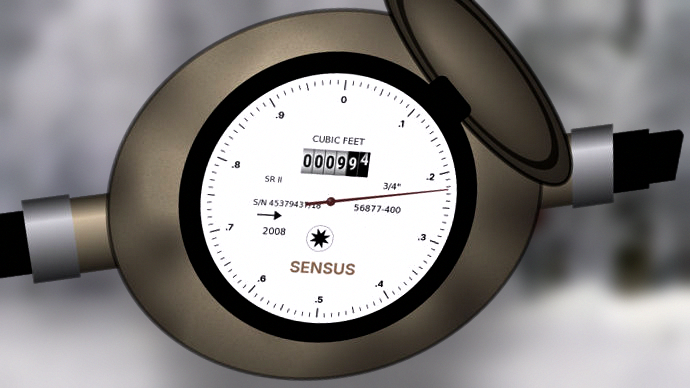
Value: 994.22 ft³
